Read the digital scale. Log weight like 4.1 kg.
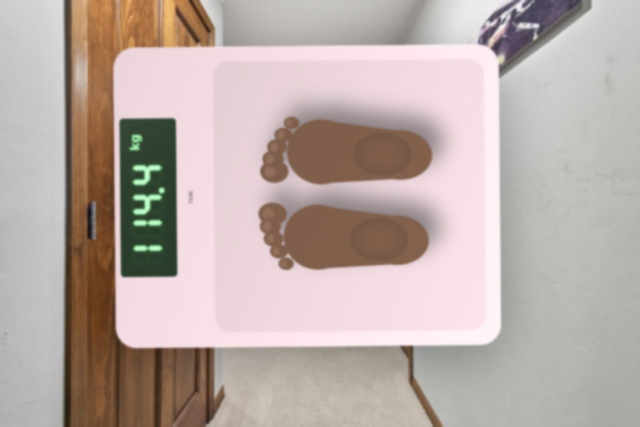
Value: 114.4 kg
